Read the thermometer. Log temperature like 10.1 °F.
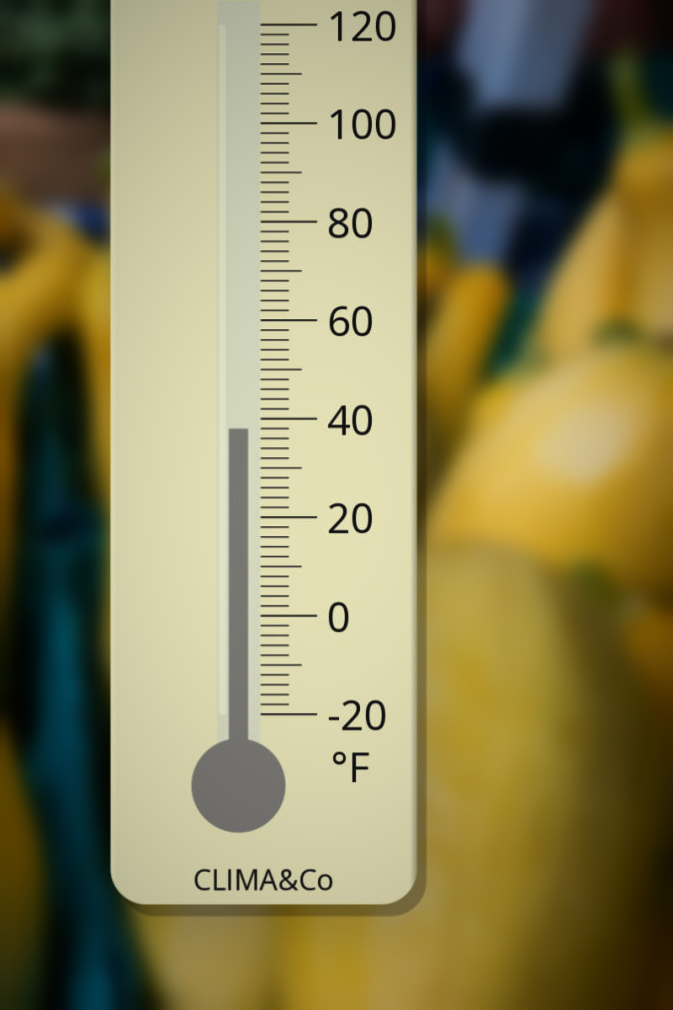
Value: 38 °F
